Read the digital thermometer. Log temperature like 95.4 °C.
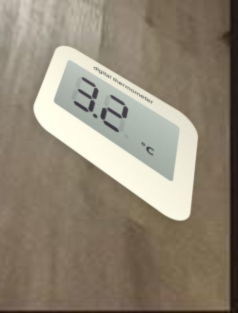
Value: 3.2 °C
